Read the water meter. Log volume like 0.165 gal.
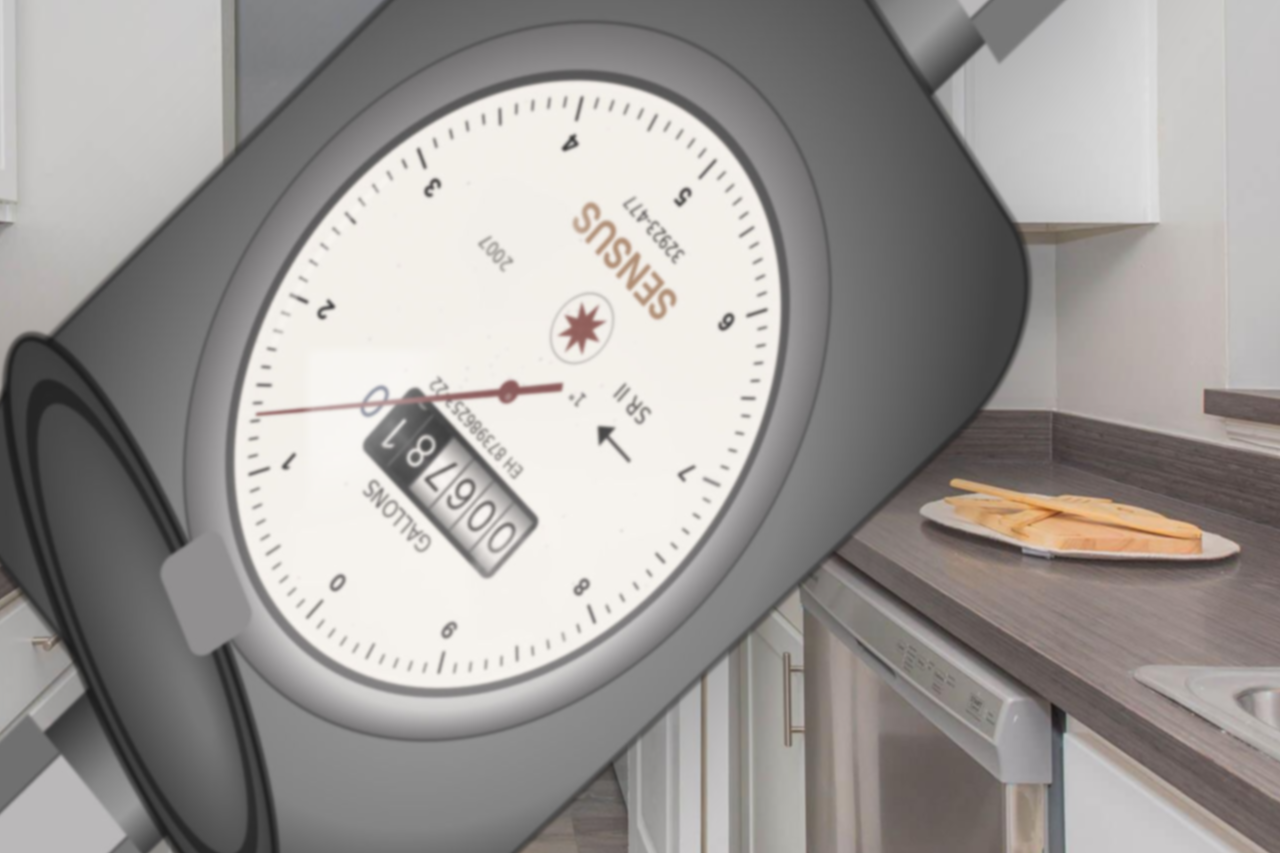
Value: 67811.3 gal
